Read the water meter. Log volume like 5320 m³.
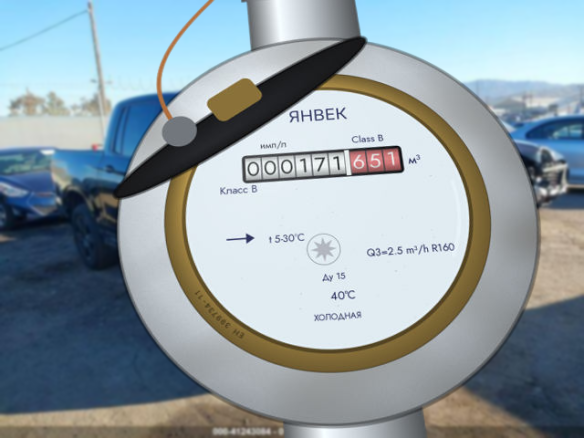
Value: 171.651 m³
